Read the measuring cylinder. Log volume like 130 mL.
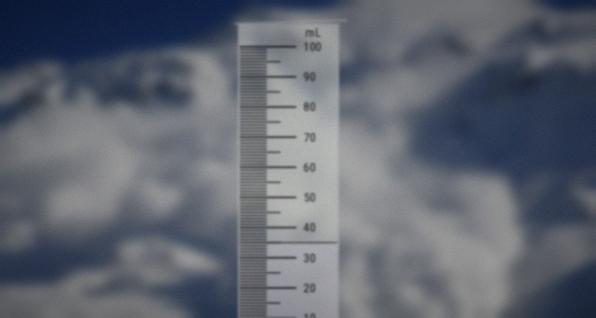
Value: 35 mL
